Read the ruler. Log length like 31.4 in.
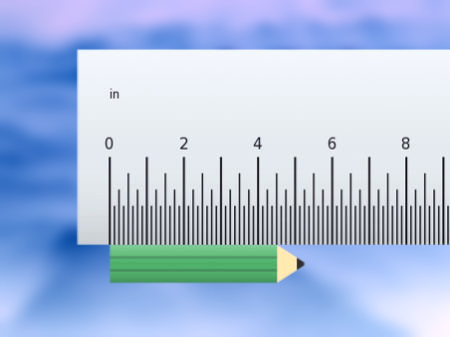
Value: 5.25 in
